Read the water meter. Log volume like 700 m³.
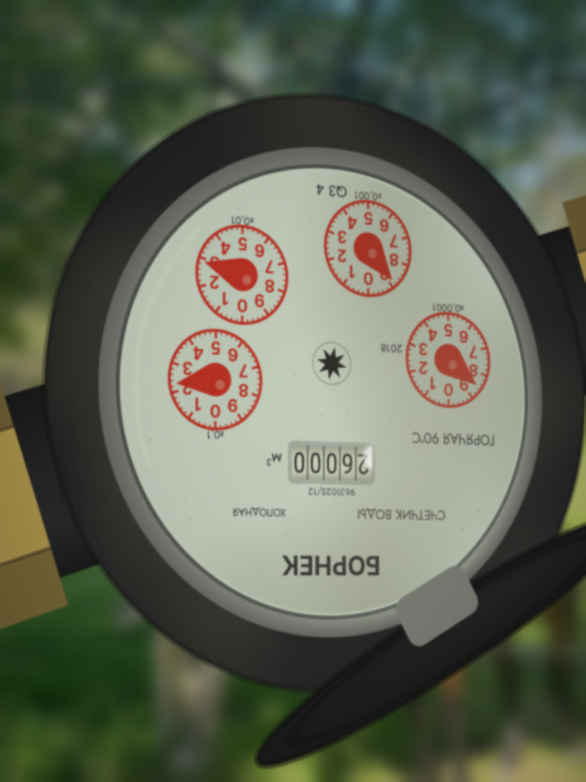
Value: 26000.2288 m³
